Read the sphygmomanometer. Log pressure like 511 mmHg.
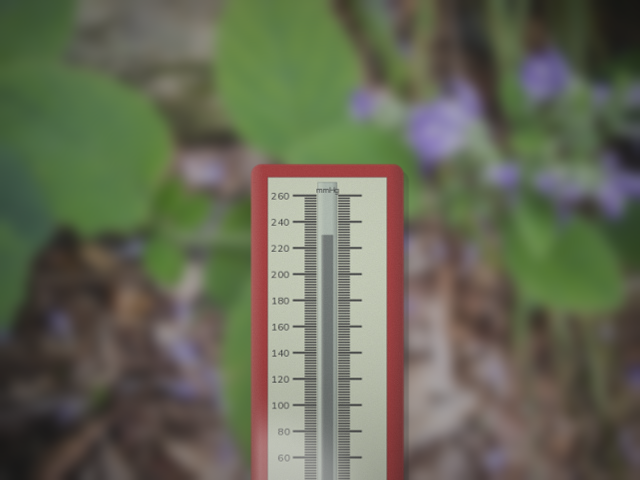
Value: 230 mmHg
